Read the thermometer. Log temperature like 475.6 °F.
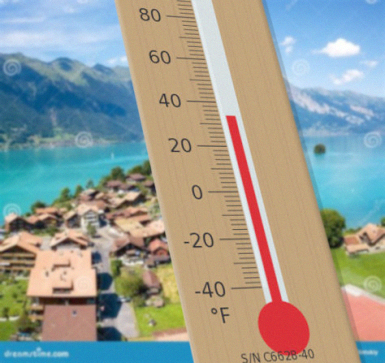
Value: 34 °F
